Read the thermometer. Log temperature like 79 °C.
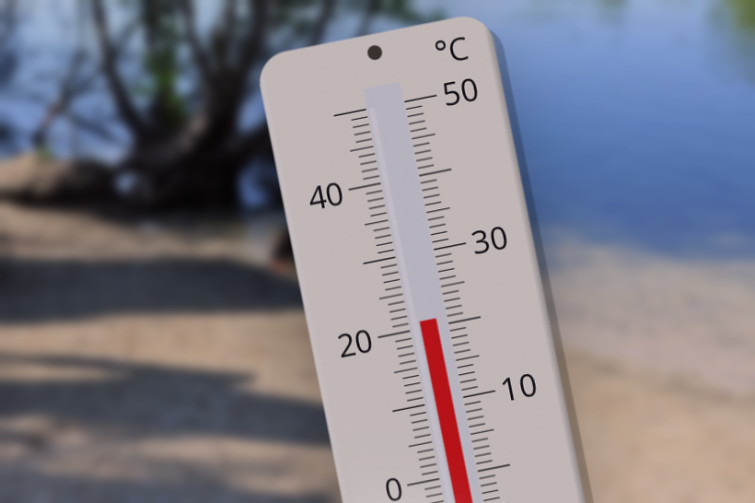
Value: 21 °C
